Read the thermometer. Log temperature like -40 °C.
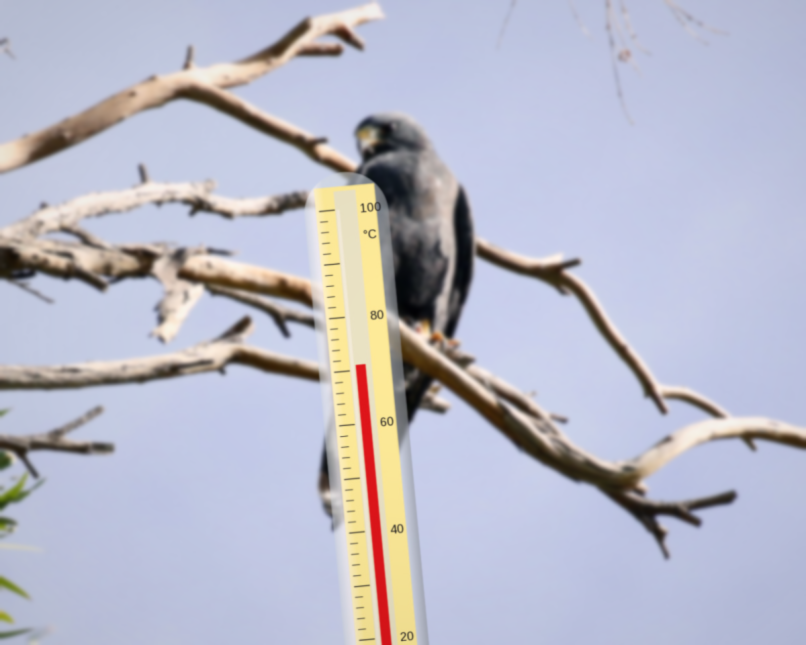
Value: 71 °C
